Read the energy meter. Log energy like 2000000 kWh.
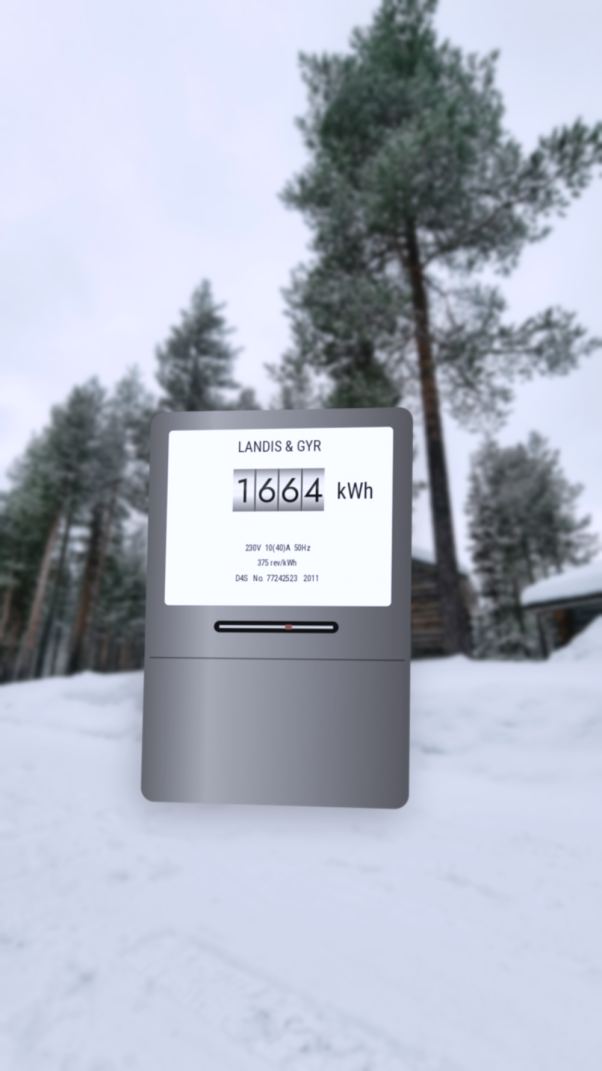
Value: 1664 kWh
